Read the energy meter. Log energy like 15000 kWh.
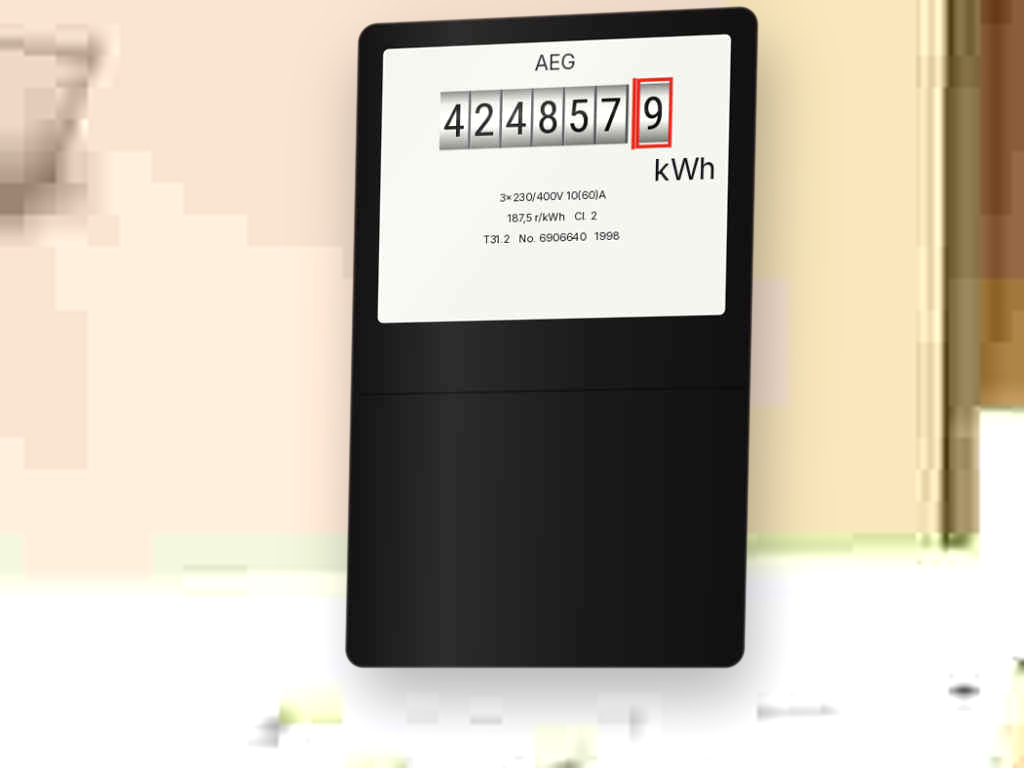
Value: 424857.9 kWh
